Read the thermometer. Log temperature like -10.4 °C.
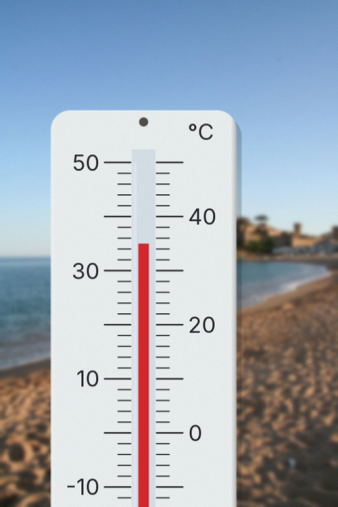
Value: 35 °C
